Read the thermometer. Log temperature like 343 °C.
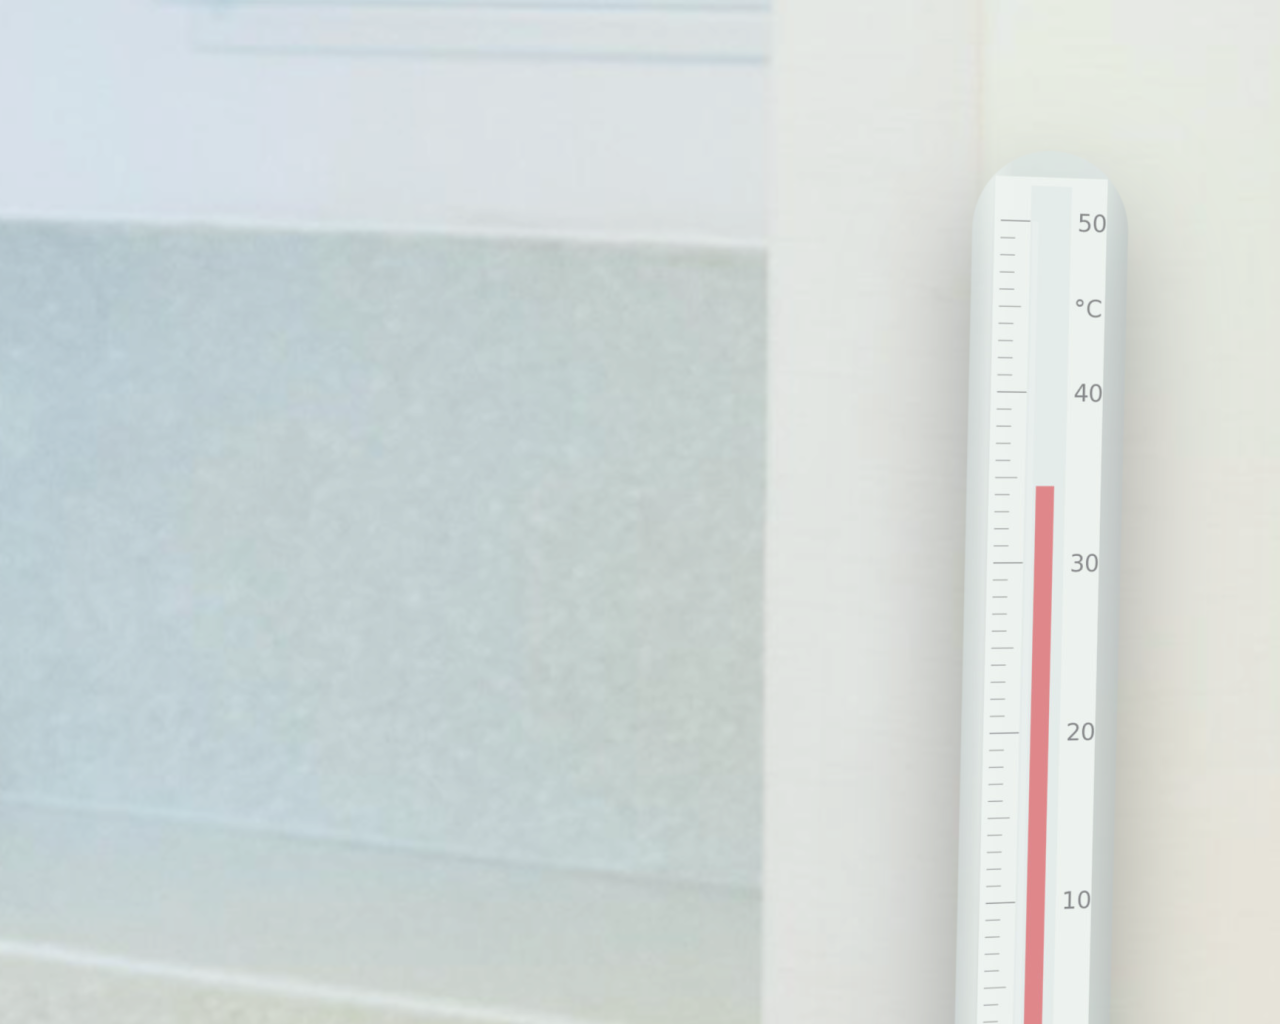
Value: 34.5 °C
